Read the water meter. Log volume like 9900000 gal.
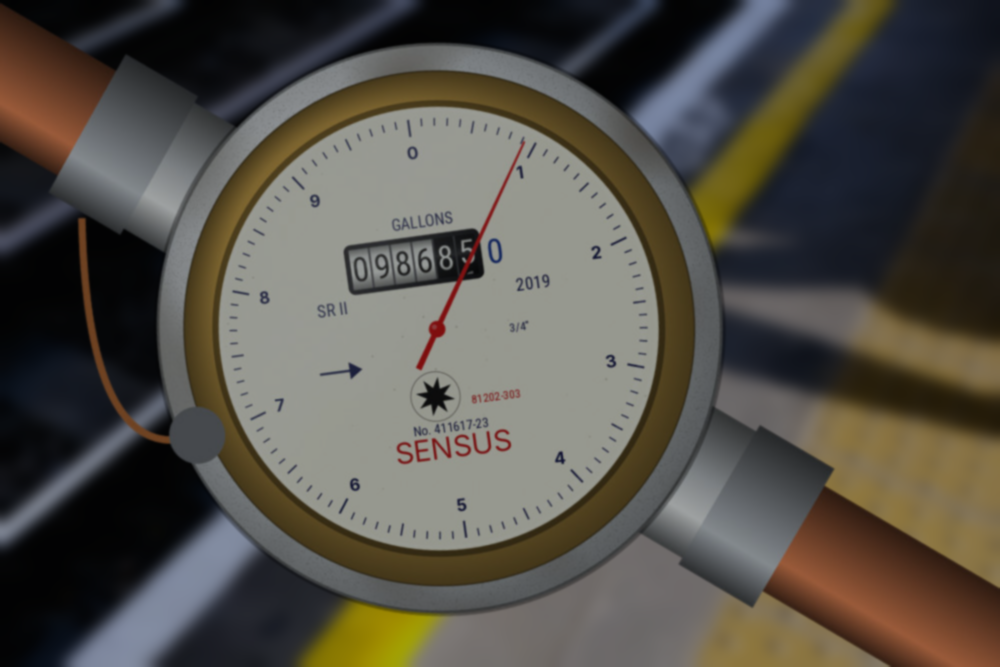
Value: 986850.9 gal
